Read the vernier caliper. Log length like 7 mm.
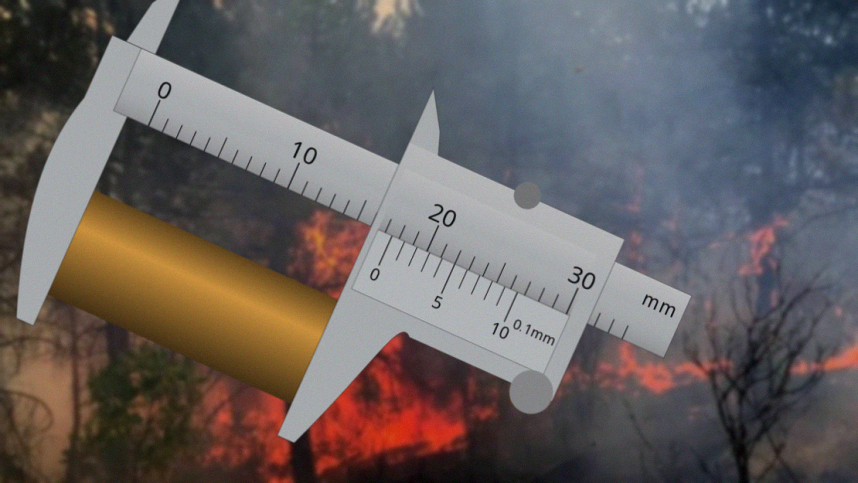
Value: 17.5 mm
